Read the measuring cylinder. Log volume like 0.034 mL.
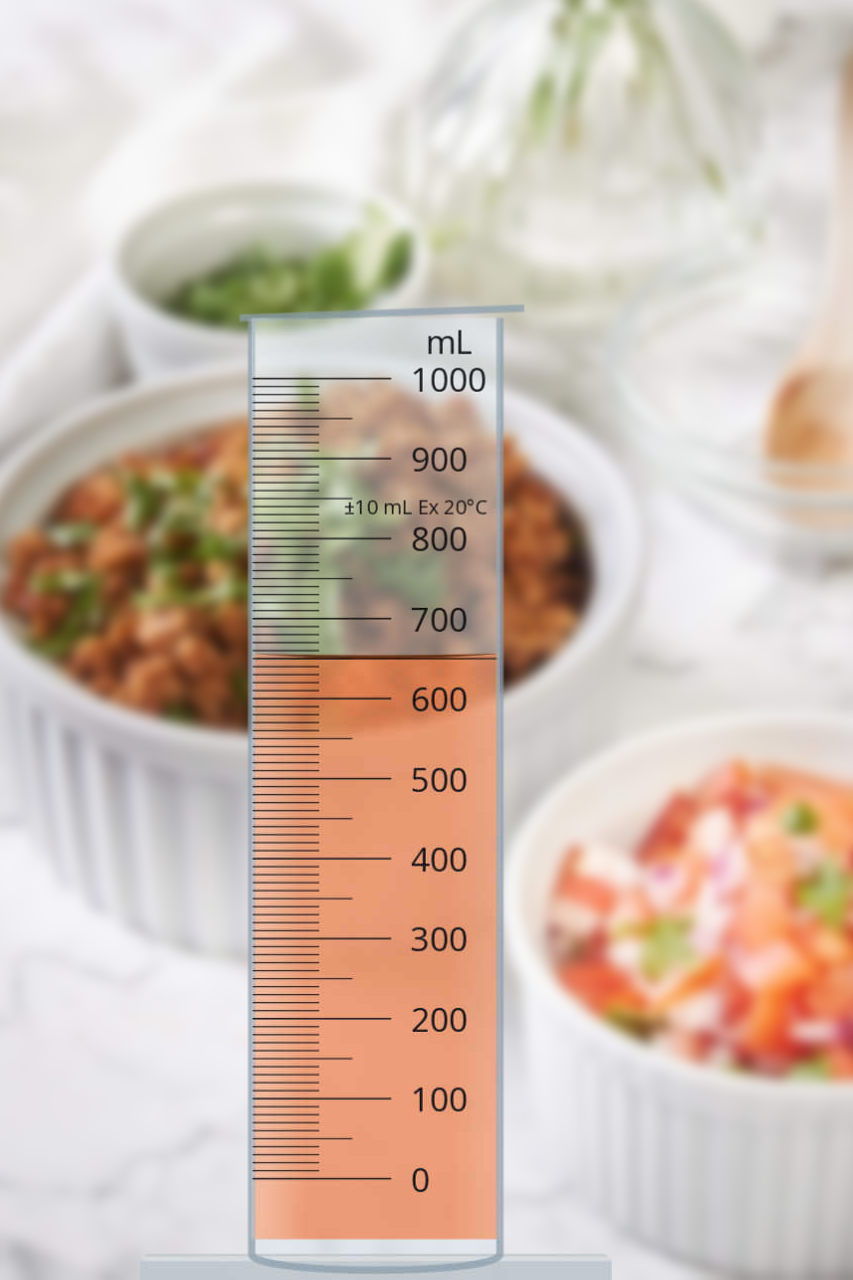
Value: 650 mL
